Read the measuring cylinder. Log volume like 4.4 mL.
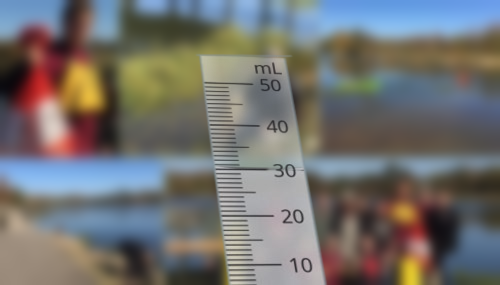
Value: 30 mL
